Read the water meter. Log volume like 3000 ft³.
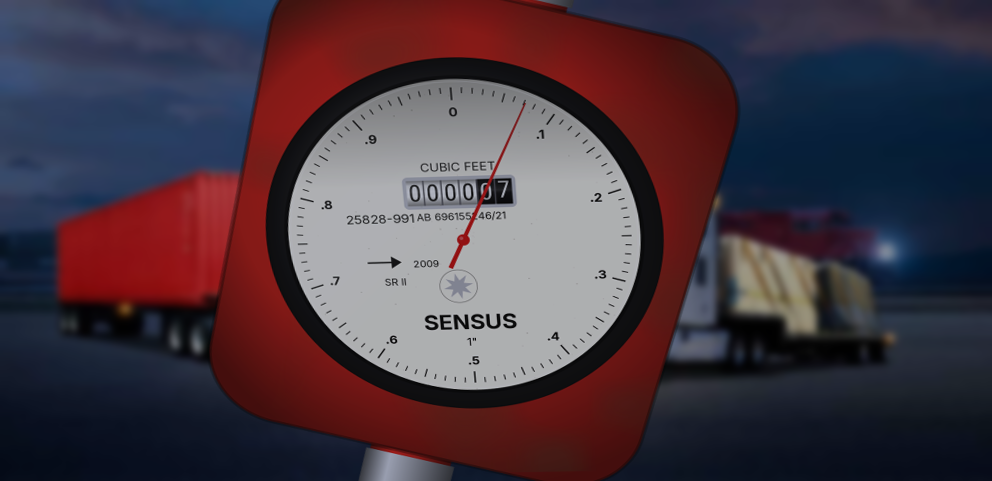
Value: 7.07 ft³
